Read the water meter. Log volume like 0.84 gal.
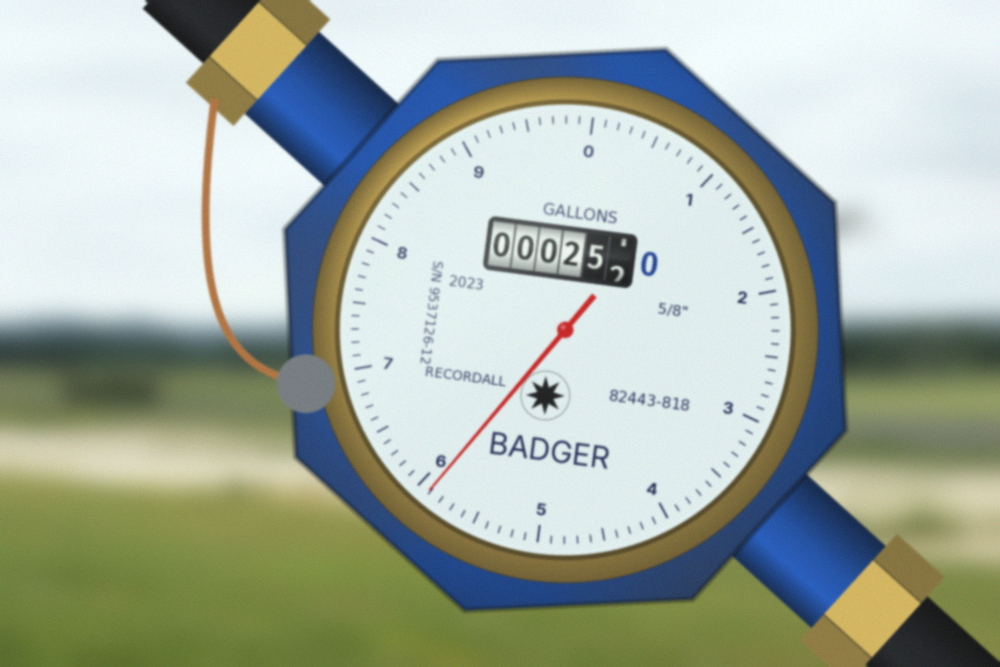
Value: 2515.9 gal
